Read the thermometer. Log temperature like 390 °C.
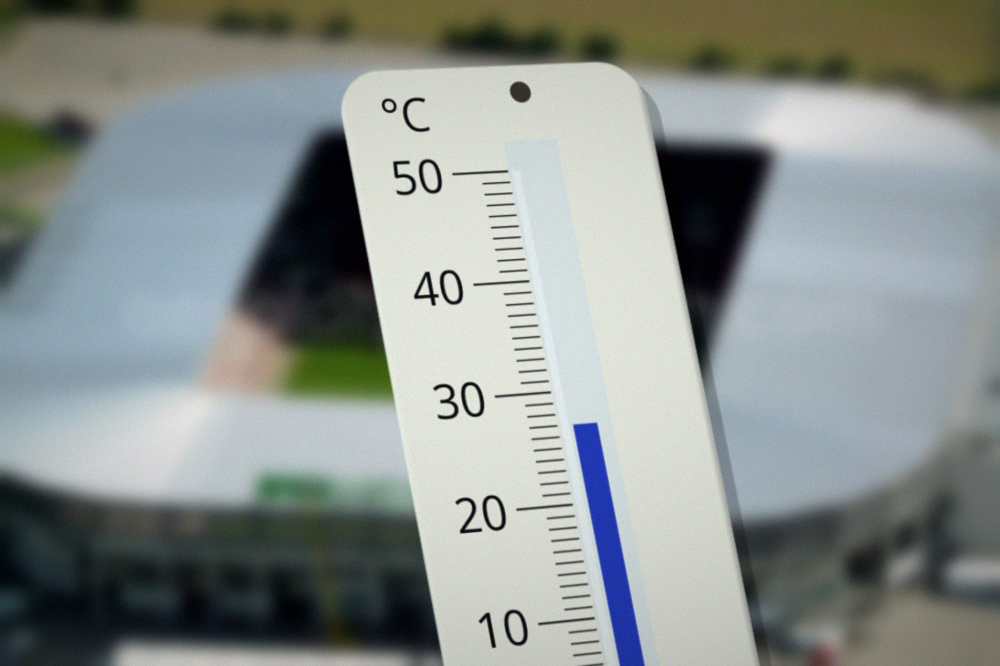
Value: 27 °C
